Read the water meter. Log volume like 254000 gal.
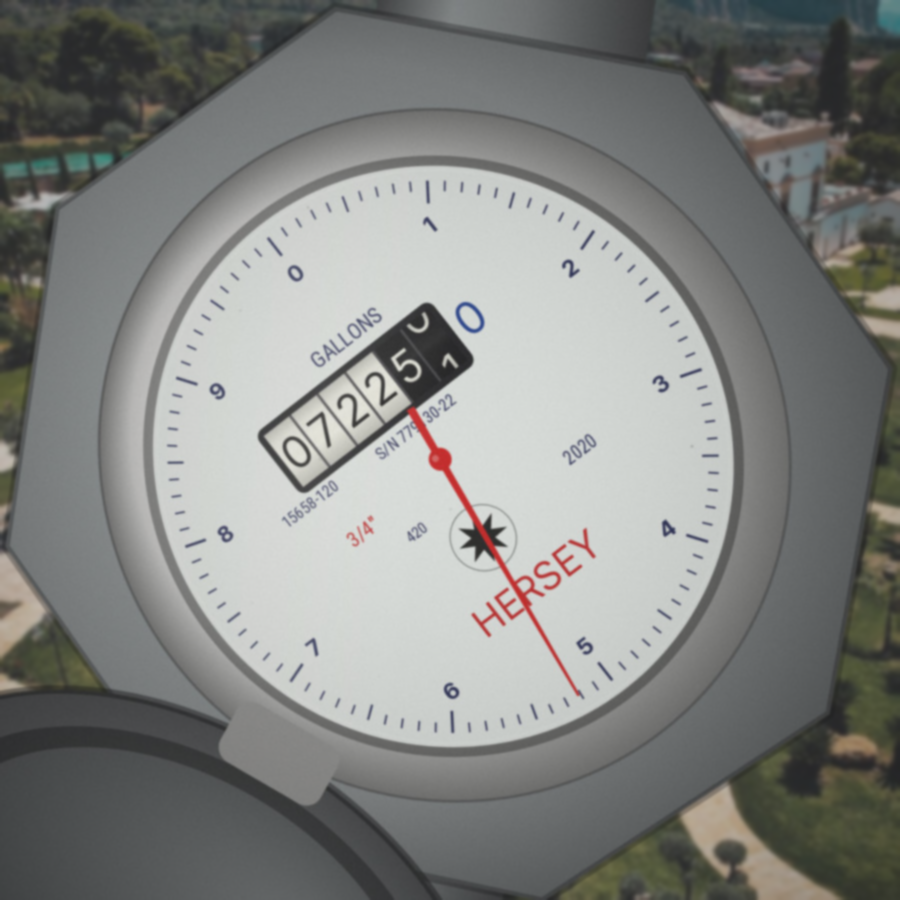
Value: 722505.2 gal
